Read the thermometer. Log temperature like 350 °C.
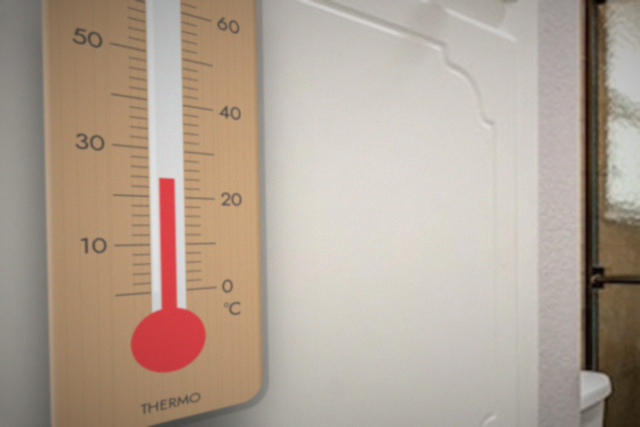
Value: 24 °C
